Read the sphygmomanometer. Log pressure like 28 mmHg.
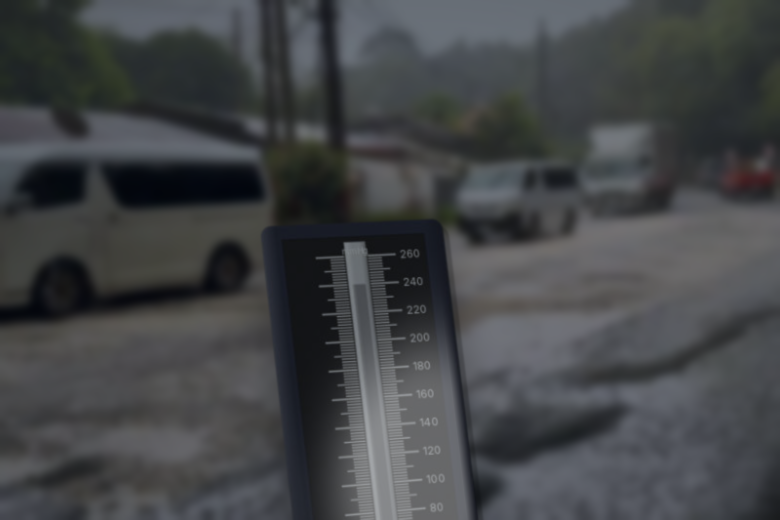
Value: 240 mmHg
